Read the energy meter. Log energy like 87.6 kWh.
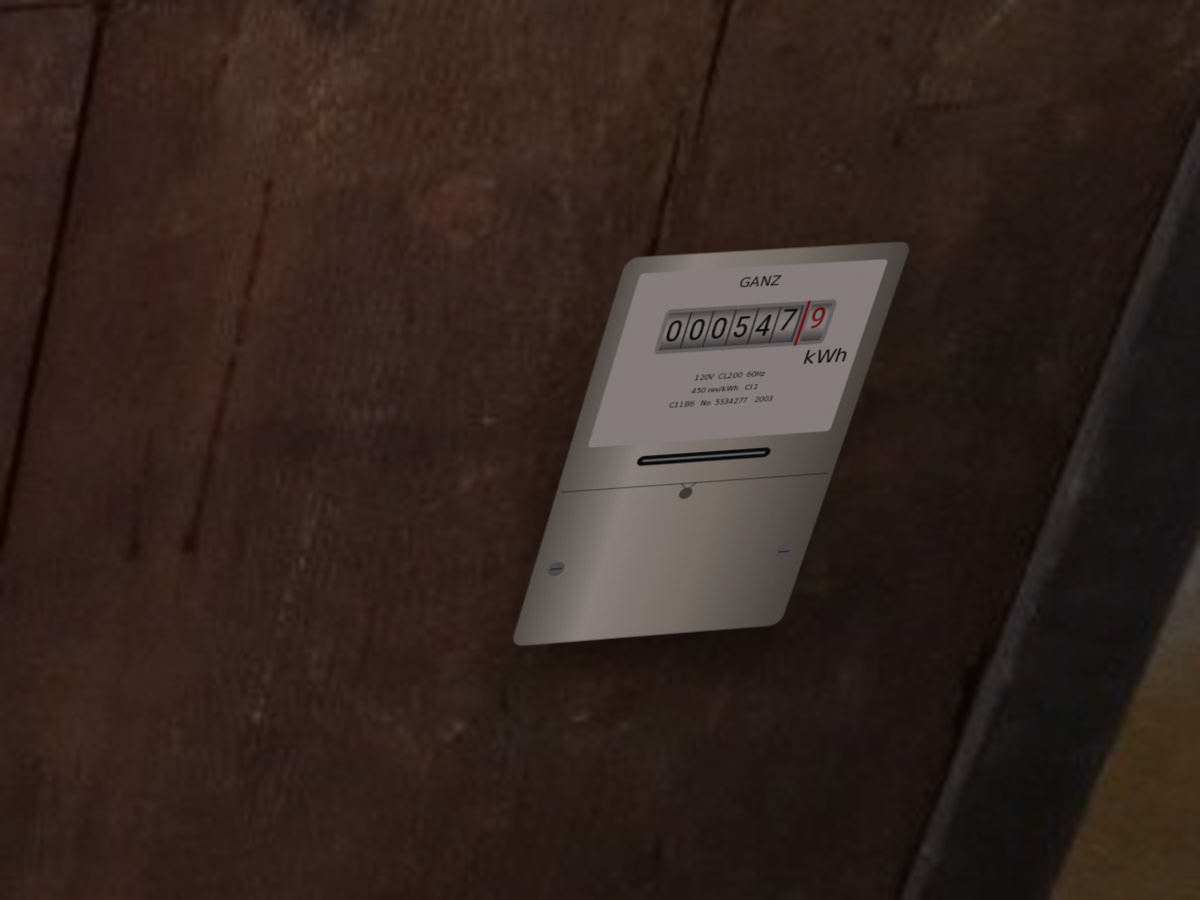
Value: 547.9 kWh
